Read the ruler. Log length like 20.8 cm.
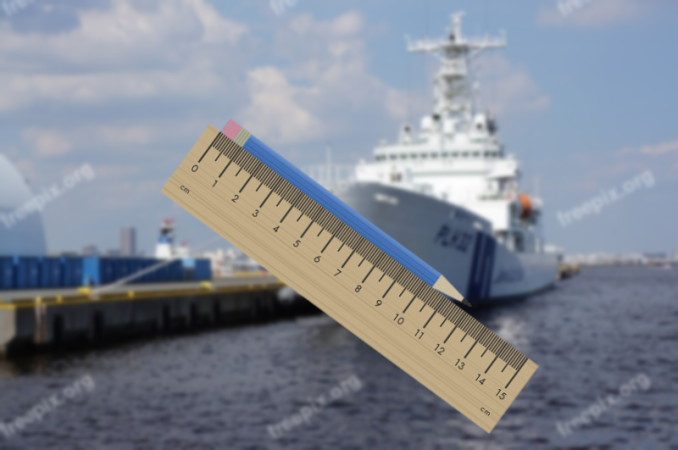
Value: 12 cm
